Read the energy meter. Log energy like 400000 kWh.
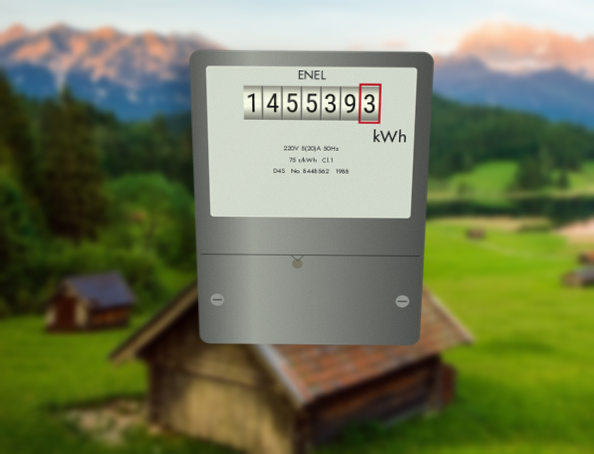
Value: 145539.3 kWh
